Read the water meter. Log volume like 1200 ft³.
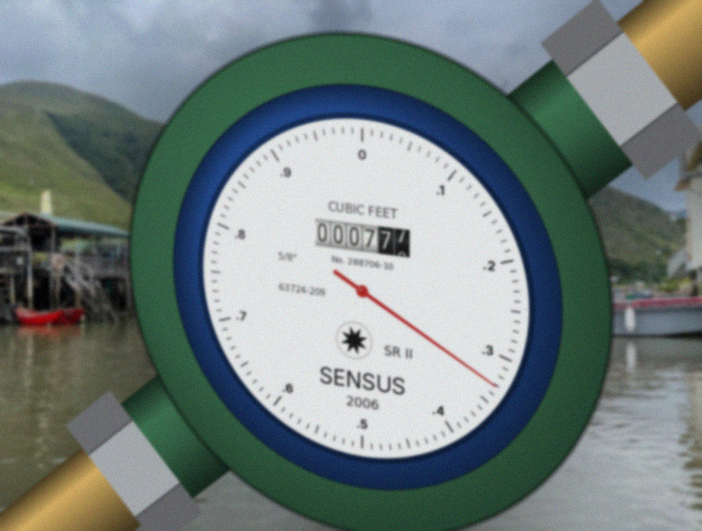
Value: 777.33 ft³
